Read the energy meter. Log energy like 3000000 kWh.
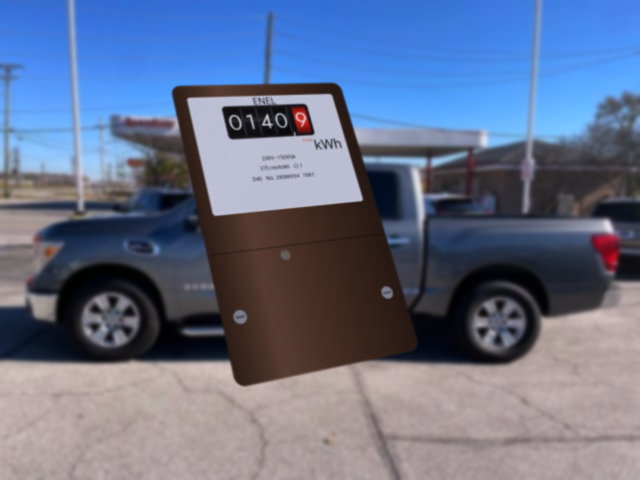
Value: 140.9 kWh
